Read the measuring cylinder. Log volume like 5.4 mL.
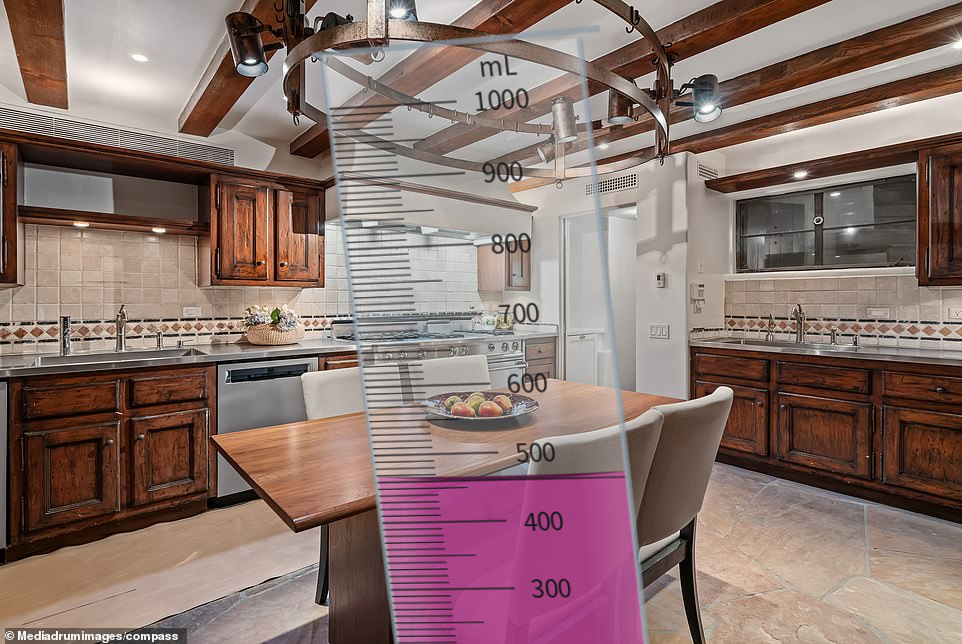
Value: 460 mL
